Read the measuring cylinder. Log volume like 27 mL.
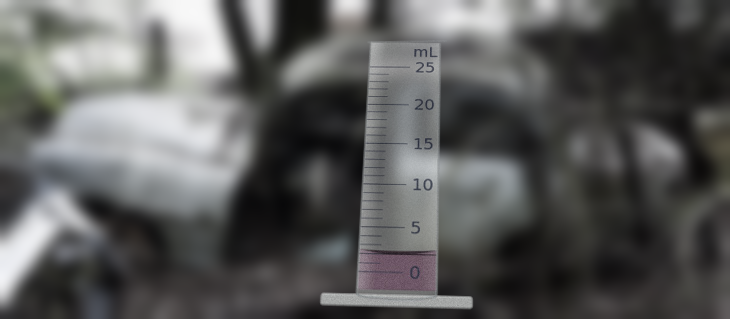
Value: 2 mL
